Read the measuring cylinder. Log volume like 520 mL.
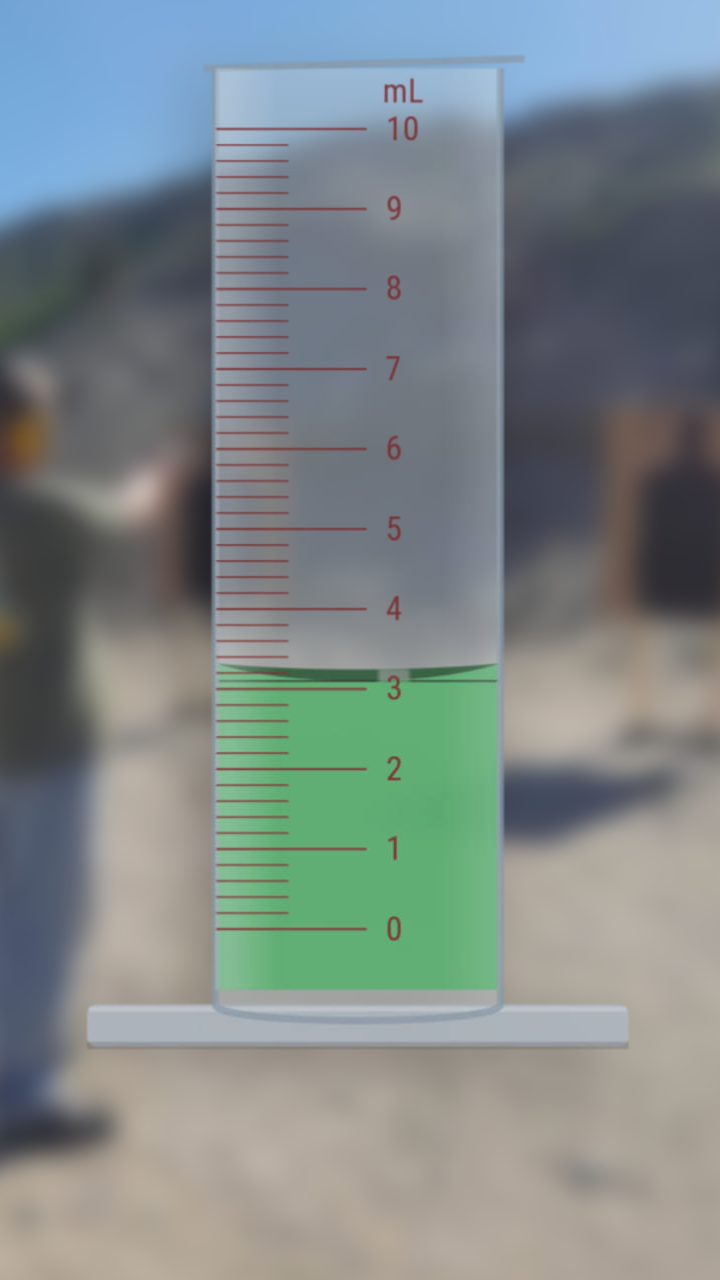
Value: 3.1 mL
